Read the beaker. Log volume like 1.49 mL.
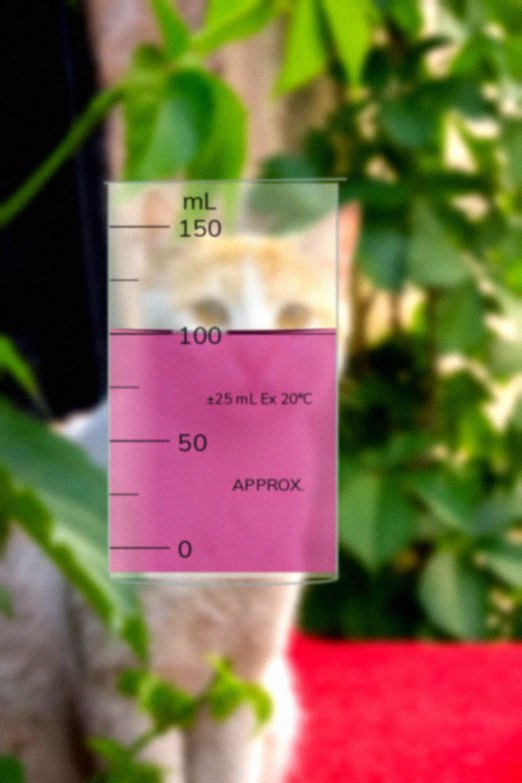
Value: 100 mL
